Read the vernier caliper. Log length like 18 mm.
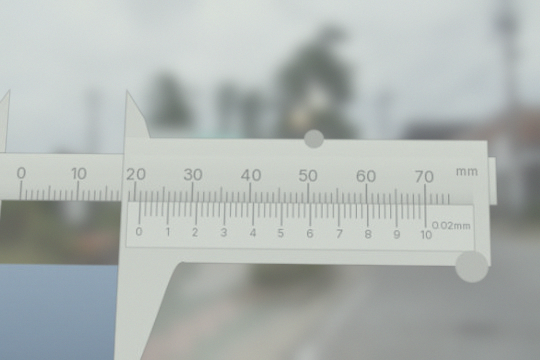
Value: 21.0 mm
